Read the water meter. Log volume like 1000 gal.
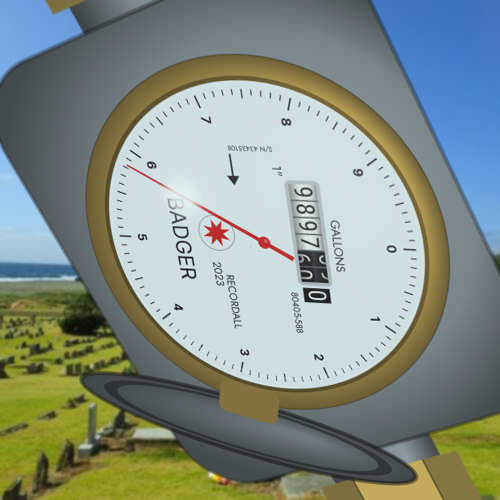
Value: 9897595.8 gal
